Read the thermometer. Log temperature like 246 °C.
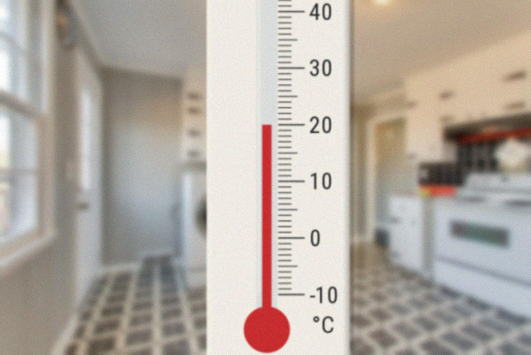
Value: 20 °C
